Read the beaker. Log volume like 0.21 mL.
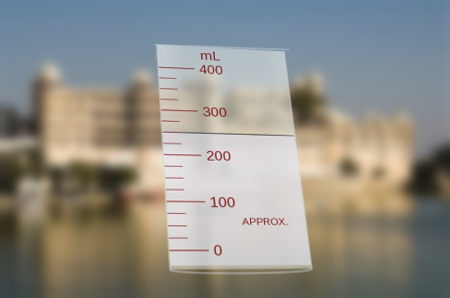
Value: 250 mL
